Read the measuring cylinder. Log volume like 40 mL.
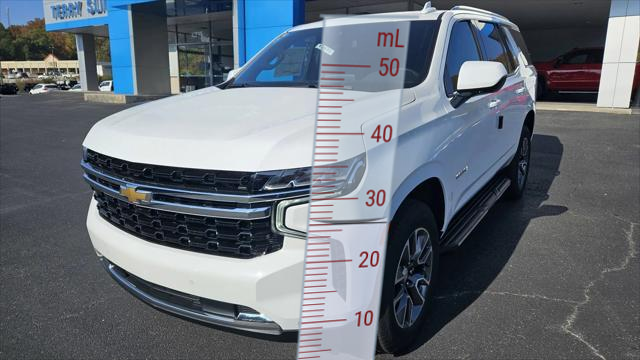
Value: 26 mL
